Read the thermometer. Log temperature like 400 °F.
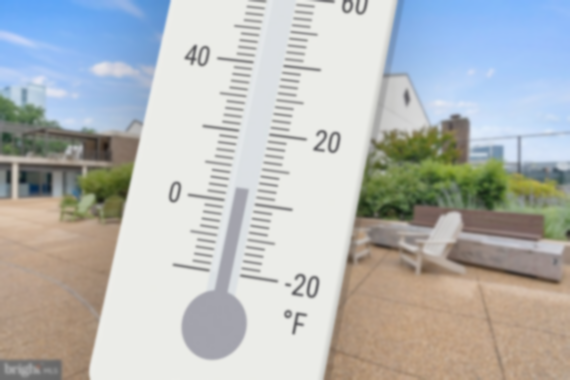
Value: 4 °F
